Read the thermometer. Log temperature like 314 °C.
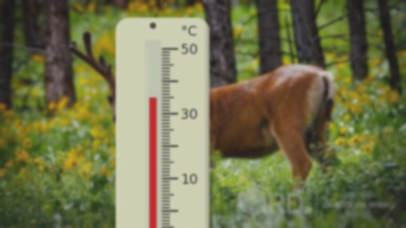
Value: 35 °C
